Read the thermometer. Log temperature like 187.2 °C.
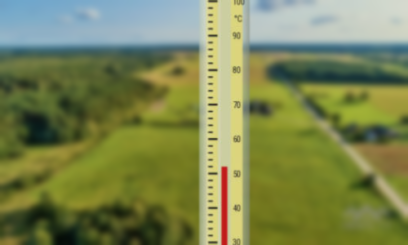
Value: 52 °C
